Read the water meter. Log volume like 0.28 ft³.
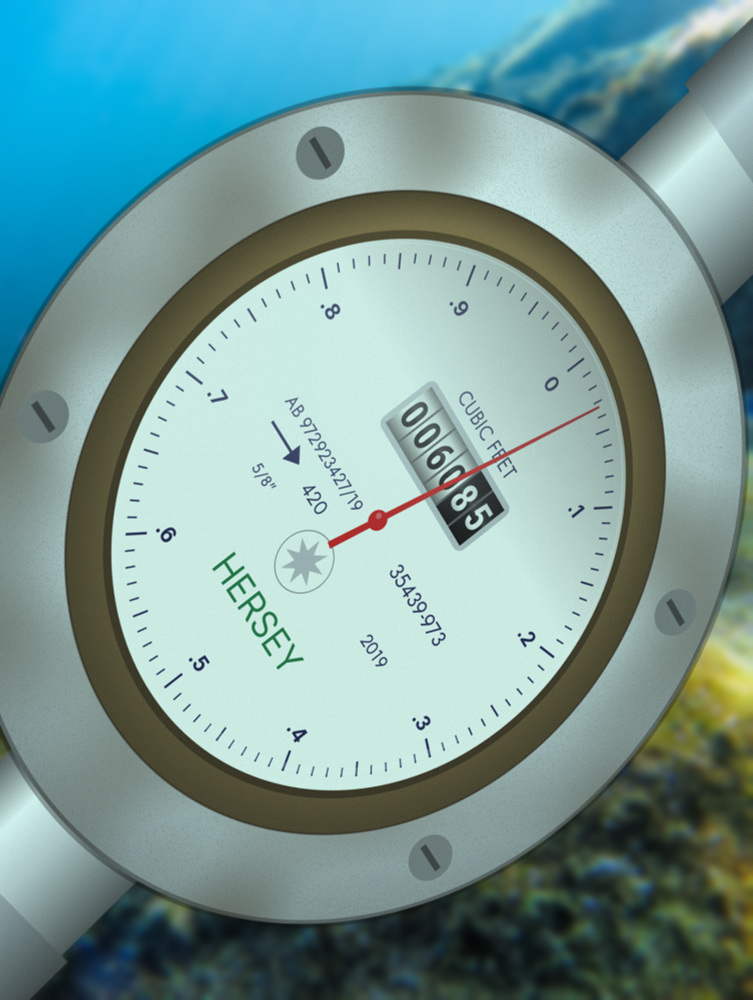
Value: 6085.03 ft³
